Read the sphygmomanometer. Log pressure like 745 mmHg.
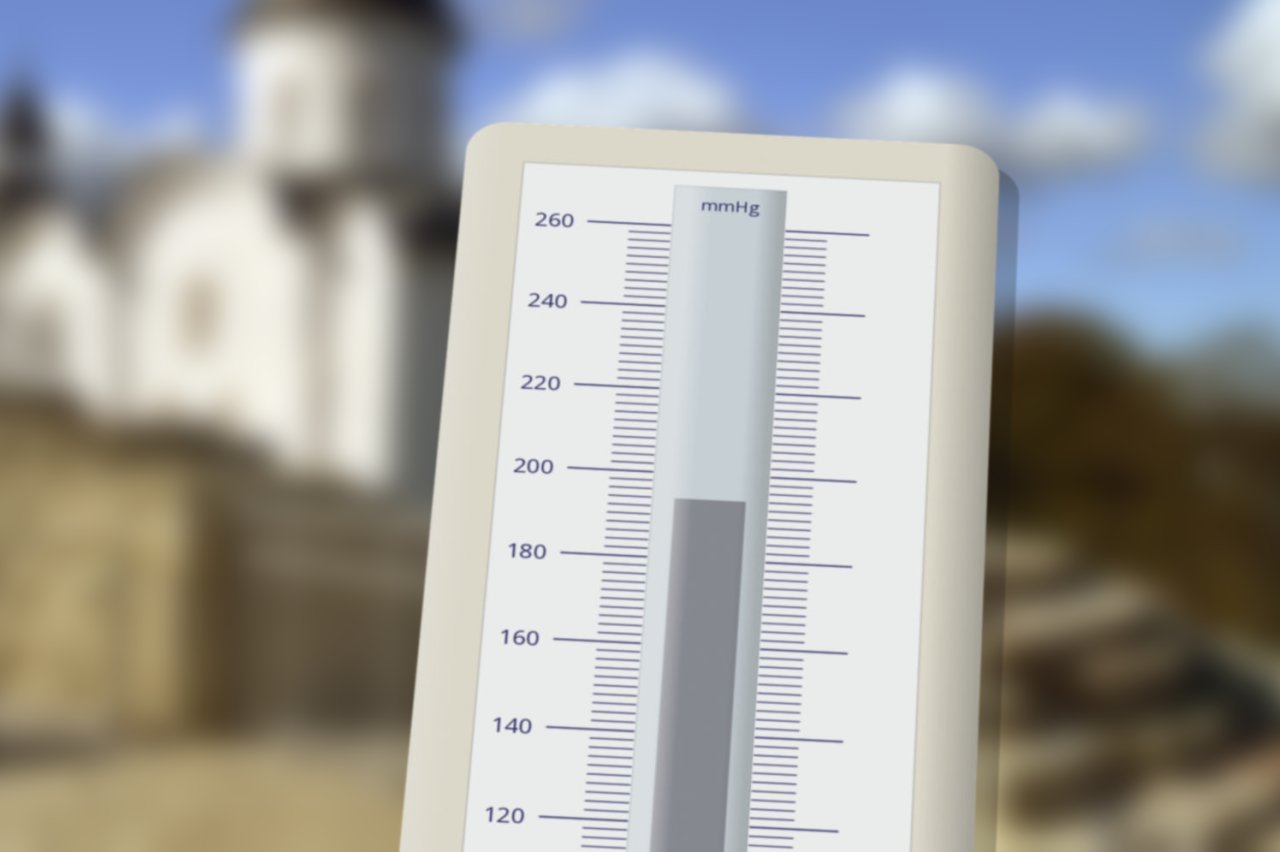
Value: 194 mmHg
